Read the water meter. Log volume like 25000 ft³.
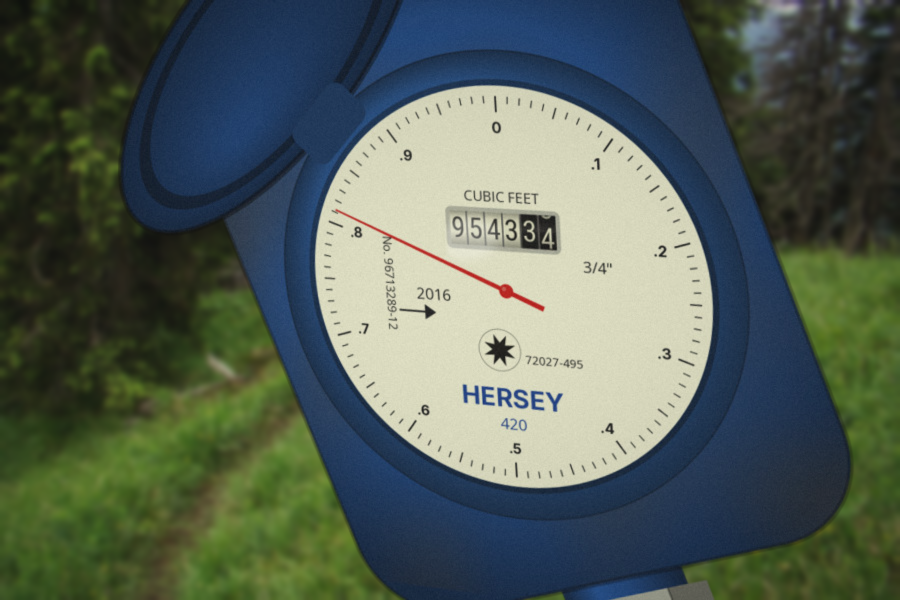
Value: 954333.81 ft³
